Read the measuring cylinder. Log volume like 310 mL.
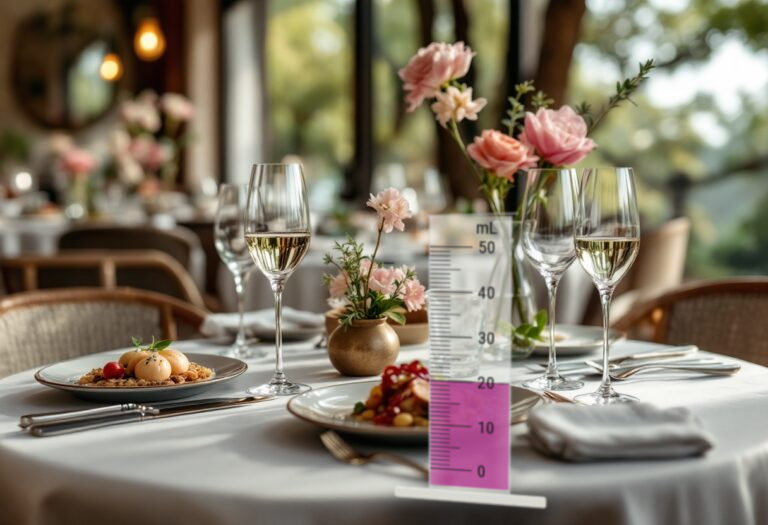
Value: 20 mL
